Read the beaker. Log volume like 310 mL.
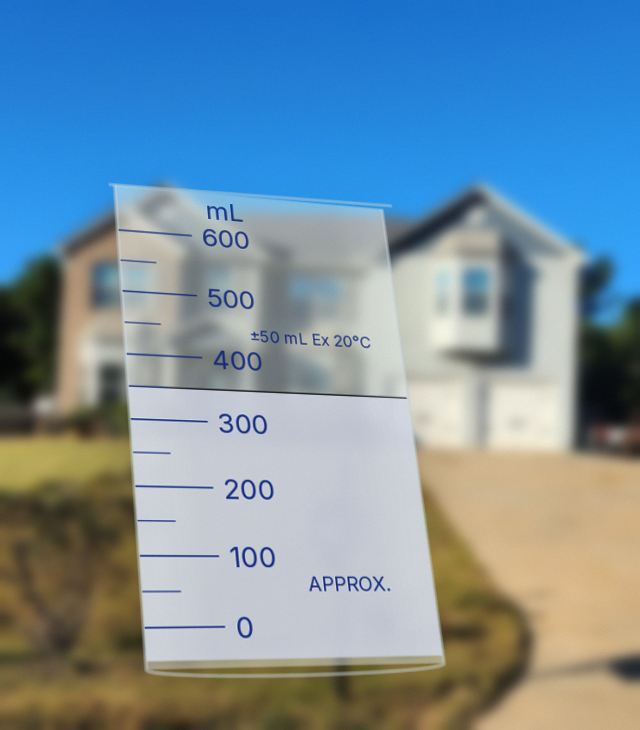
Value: 350 mL
